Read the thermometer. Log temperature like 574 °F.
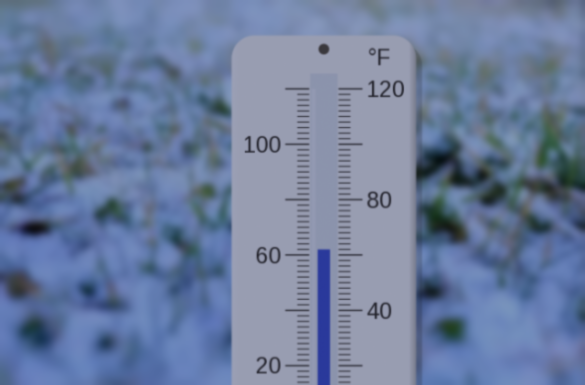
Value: 62 °F
